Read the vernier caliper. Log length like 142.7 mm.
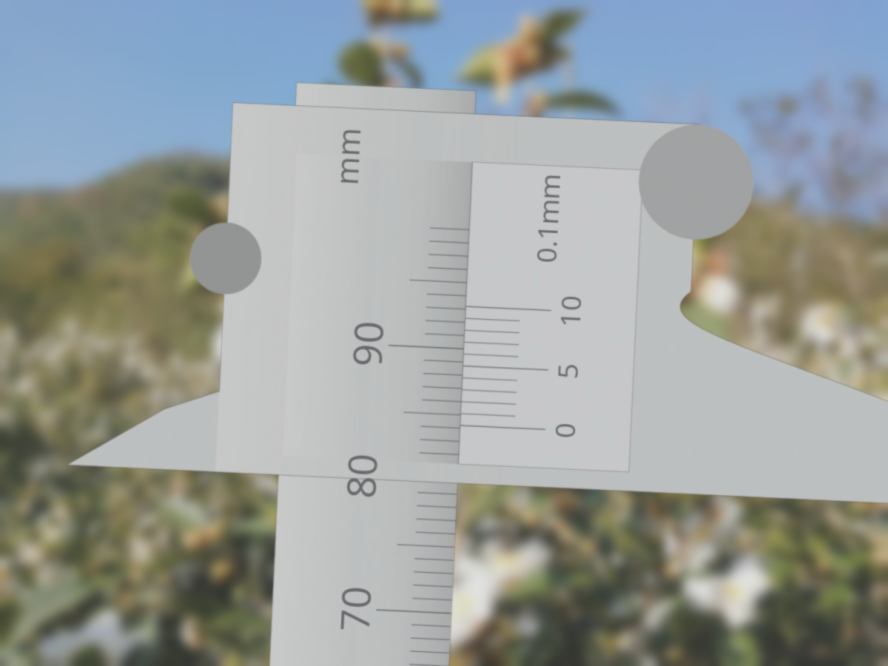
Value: 84.2 mm
